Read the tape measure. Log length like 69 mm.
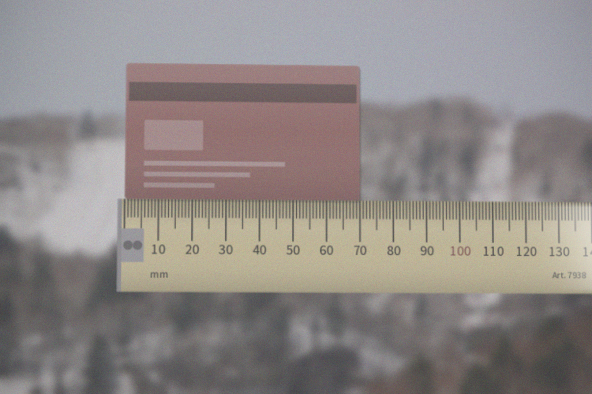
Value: 70 mm
